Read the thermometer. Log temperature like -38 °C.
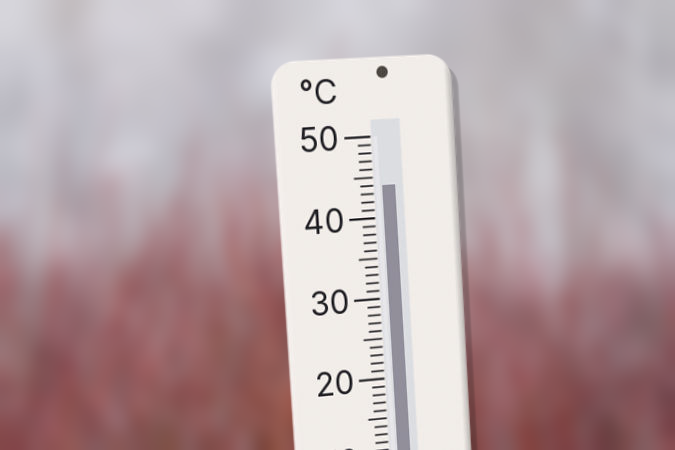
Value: 44 °C
